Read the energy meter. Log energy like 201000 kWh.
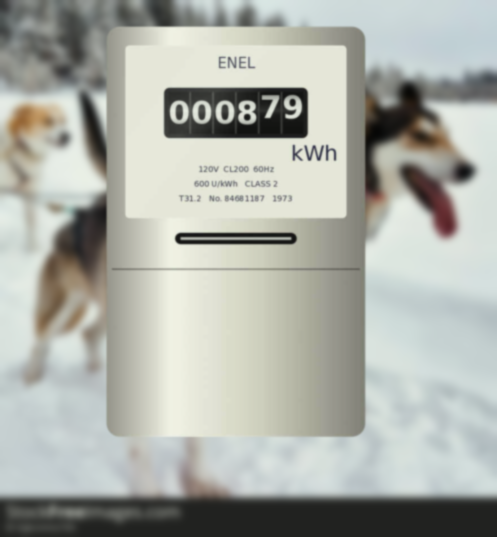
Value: 879 kWh
